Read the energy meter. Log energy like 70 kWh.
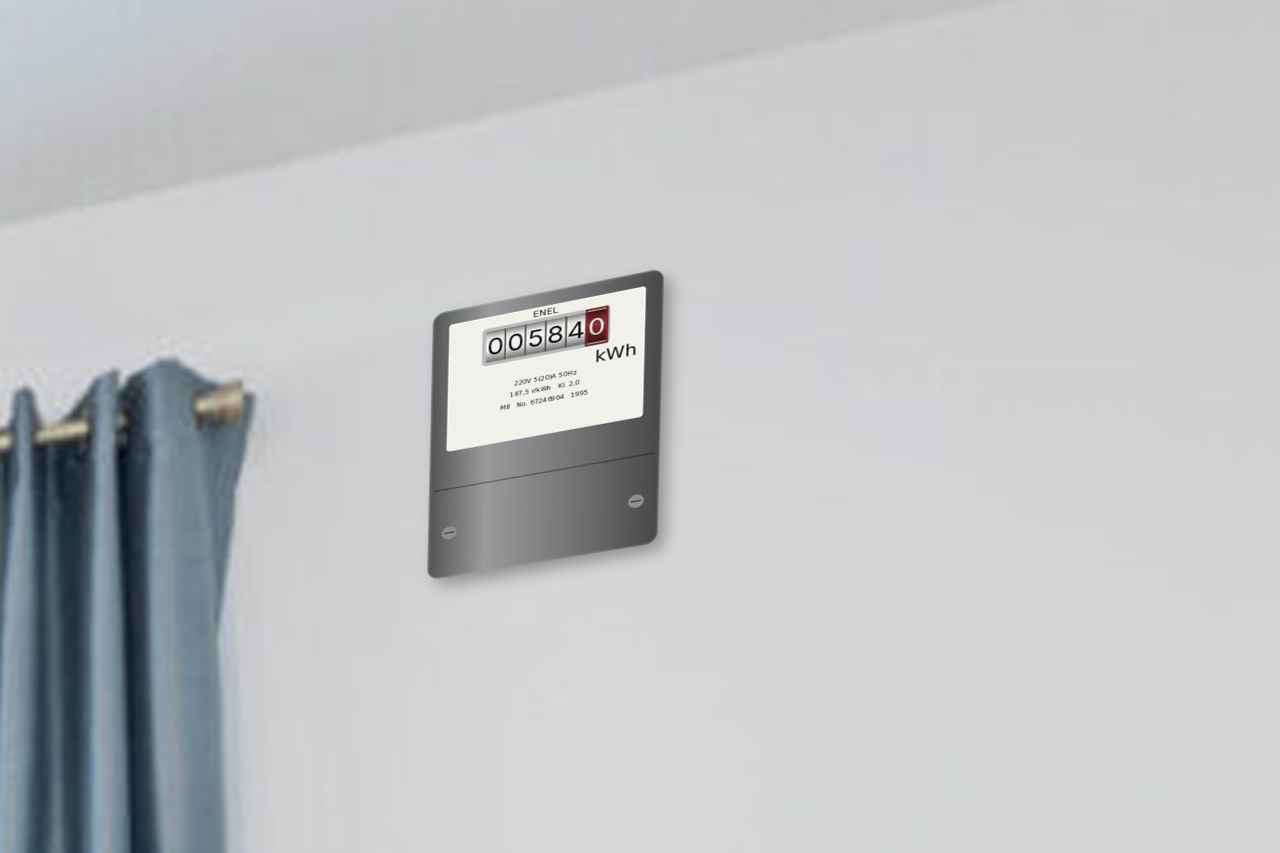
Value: 584.0 kWh
